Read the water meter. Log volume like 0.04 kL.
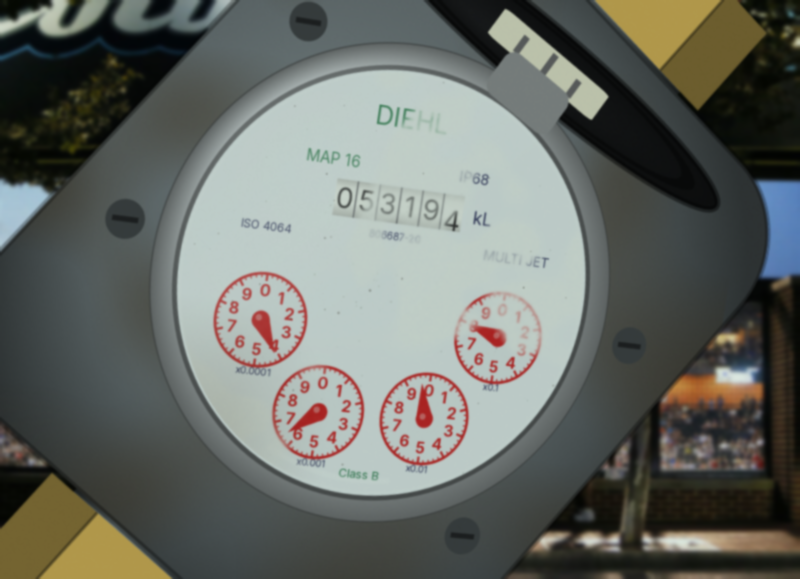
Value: 53193.7964 kL
